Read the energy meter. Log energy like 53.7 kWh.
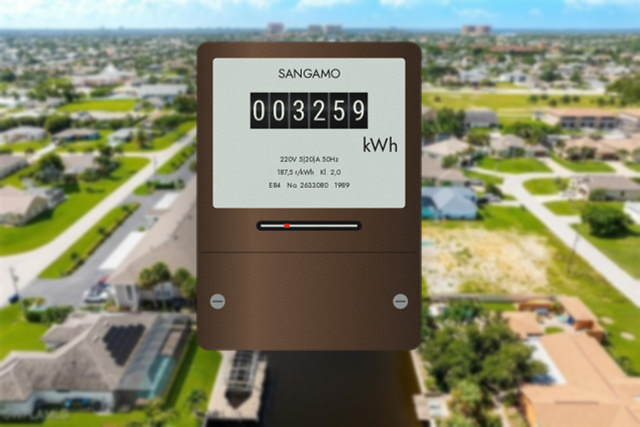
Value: 3259 kWh
